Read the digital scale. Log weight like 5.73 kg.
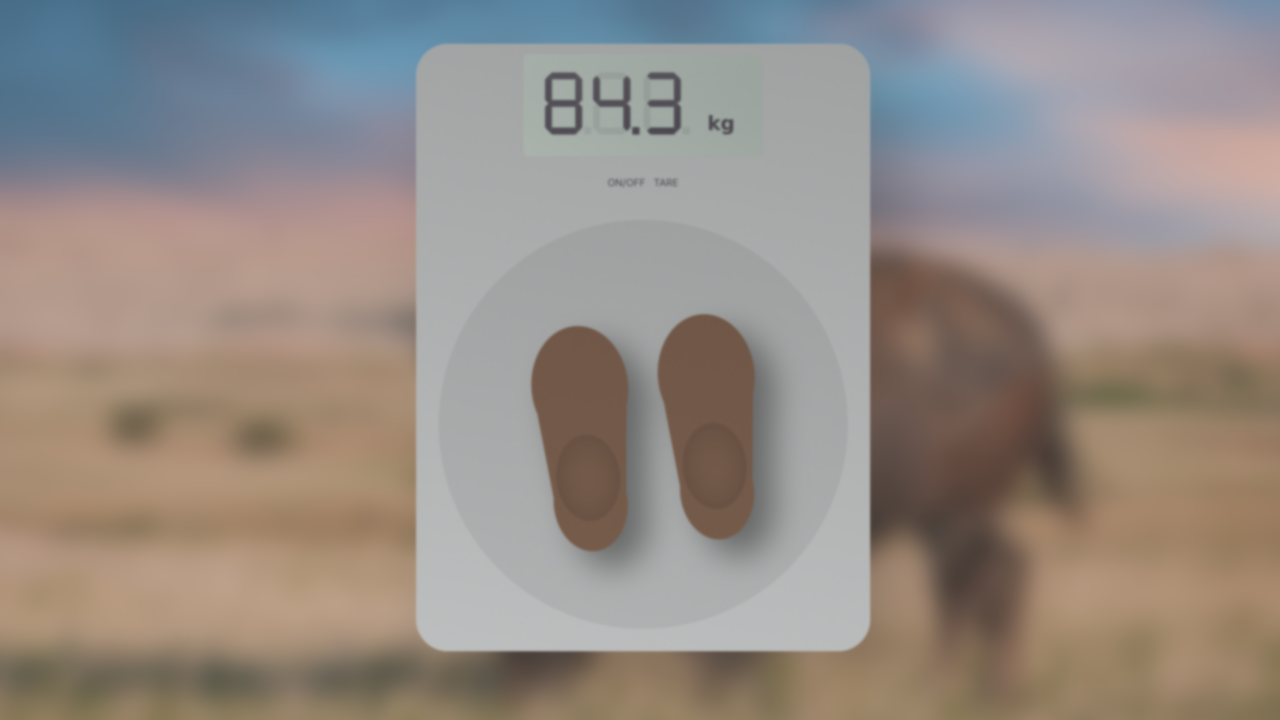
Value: 84.3 kg
